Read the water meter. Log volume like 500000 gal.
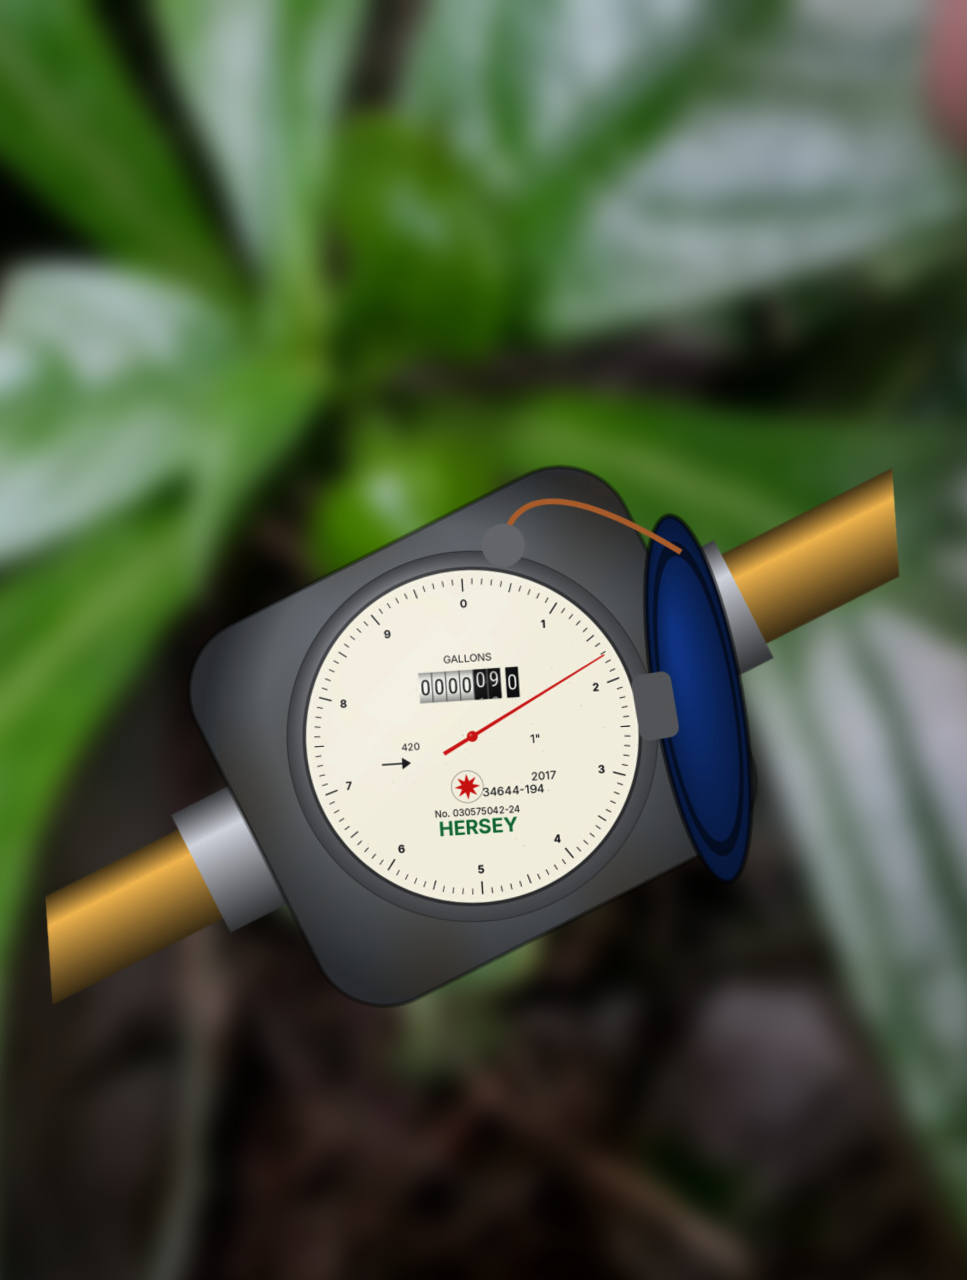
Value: 91.7 gal
